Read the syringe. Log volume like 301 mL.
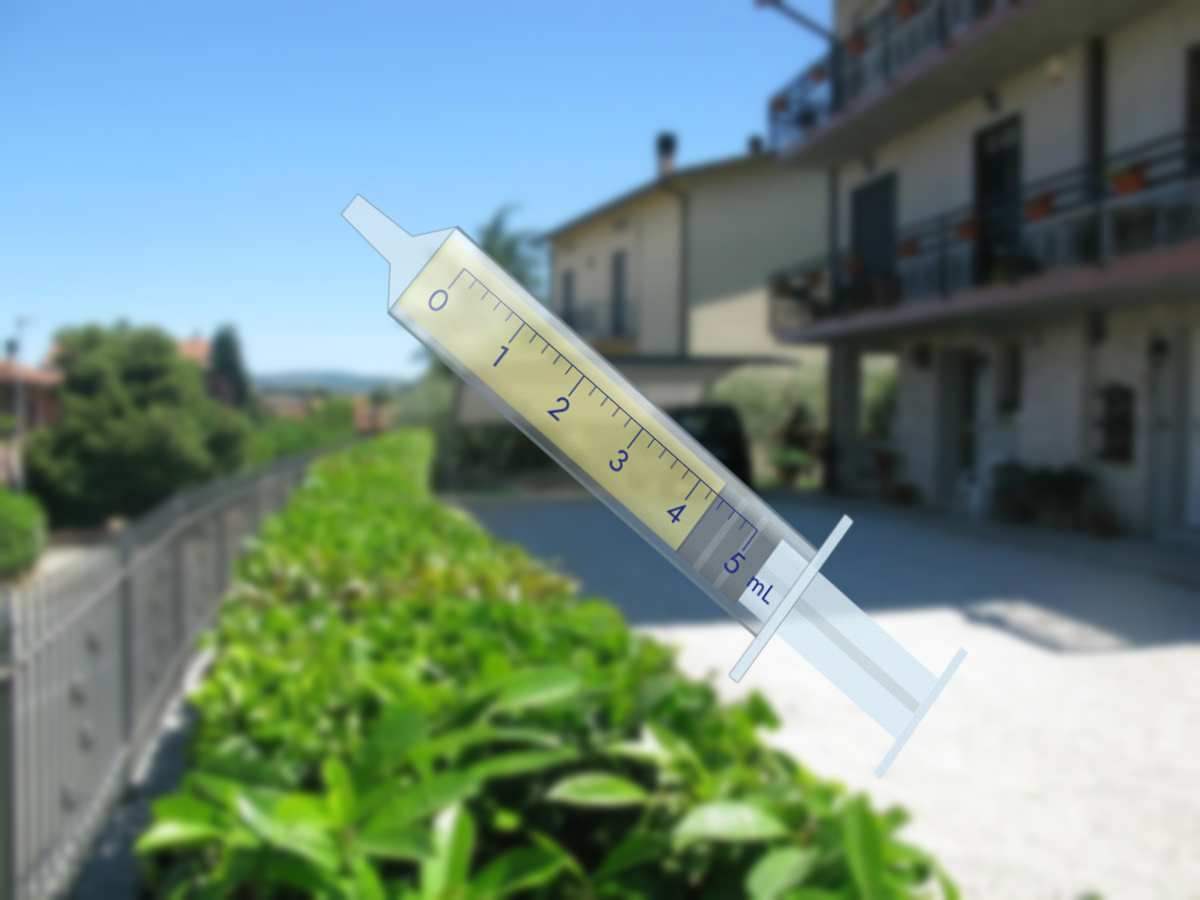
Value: 4.3 mL
